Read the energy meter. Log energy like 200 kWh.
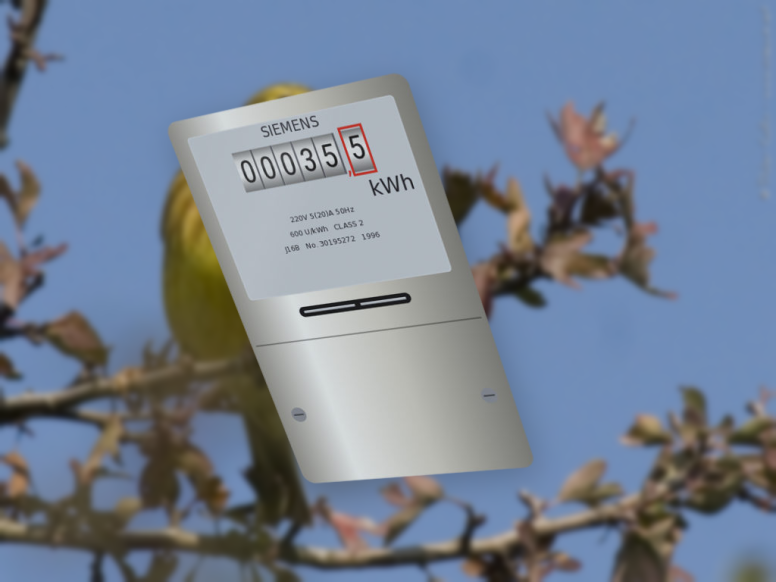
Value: 35.5 kWh
